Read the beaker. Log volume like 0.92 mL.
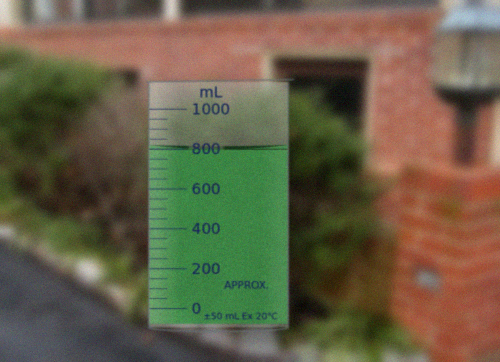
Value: 800 mL
